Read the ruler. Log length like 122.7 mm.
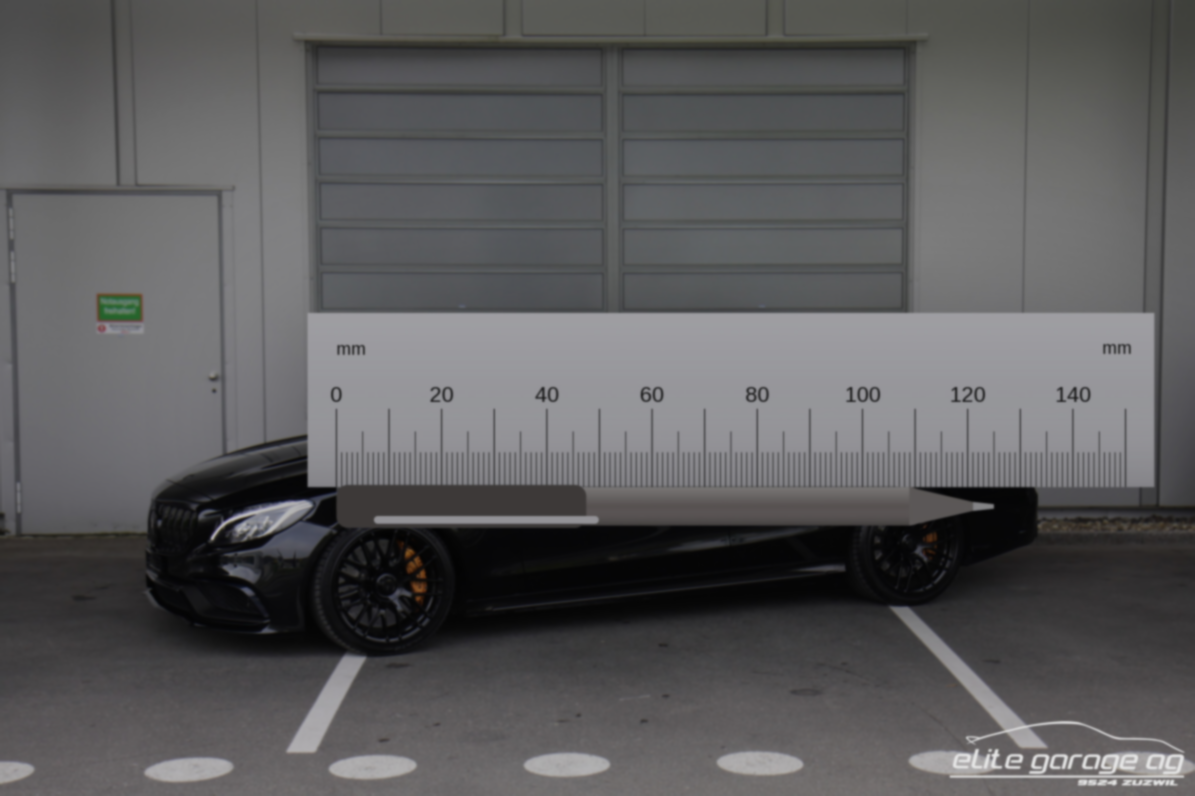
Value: 125 mm
